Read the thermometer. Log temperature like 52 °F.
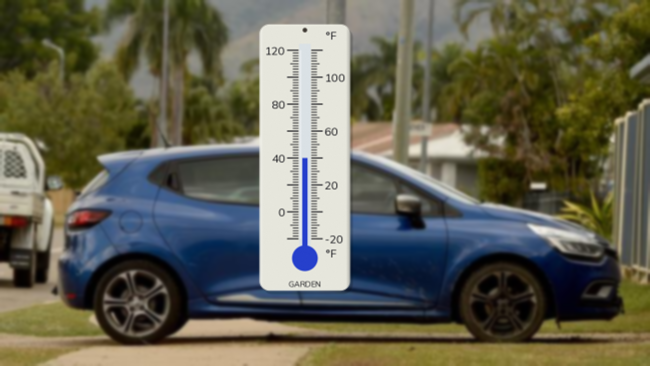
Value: 40 °F
